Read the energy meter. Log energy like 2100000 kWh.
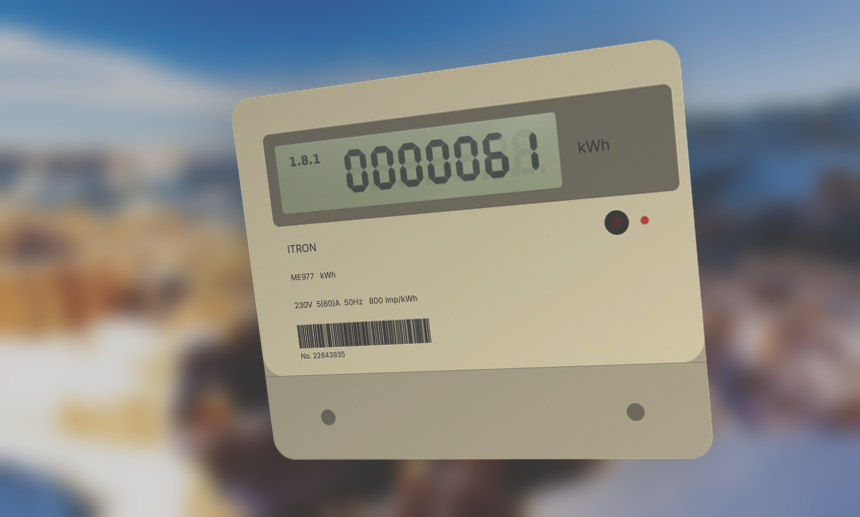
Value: 61 kWh
